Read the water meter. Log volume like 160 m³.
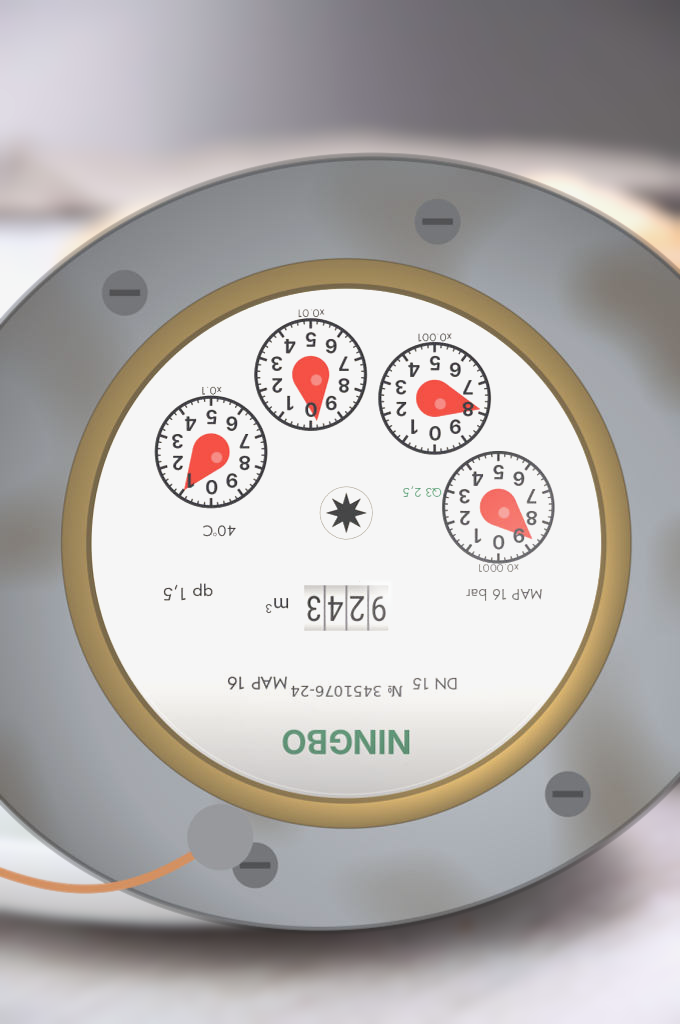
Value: 9243.0978 m³
